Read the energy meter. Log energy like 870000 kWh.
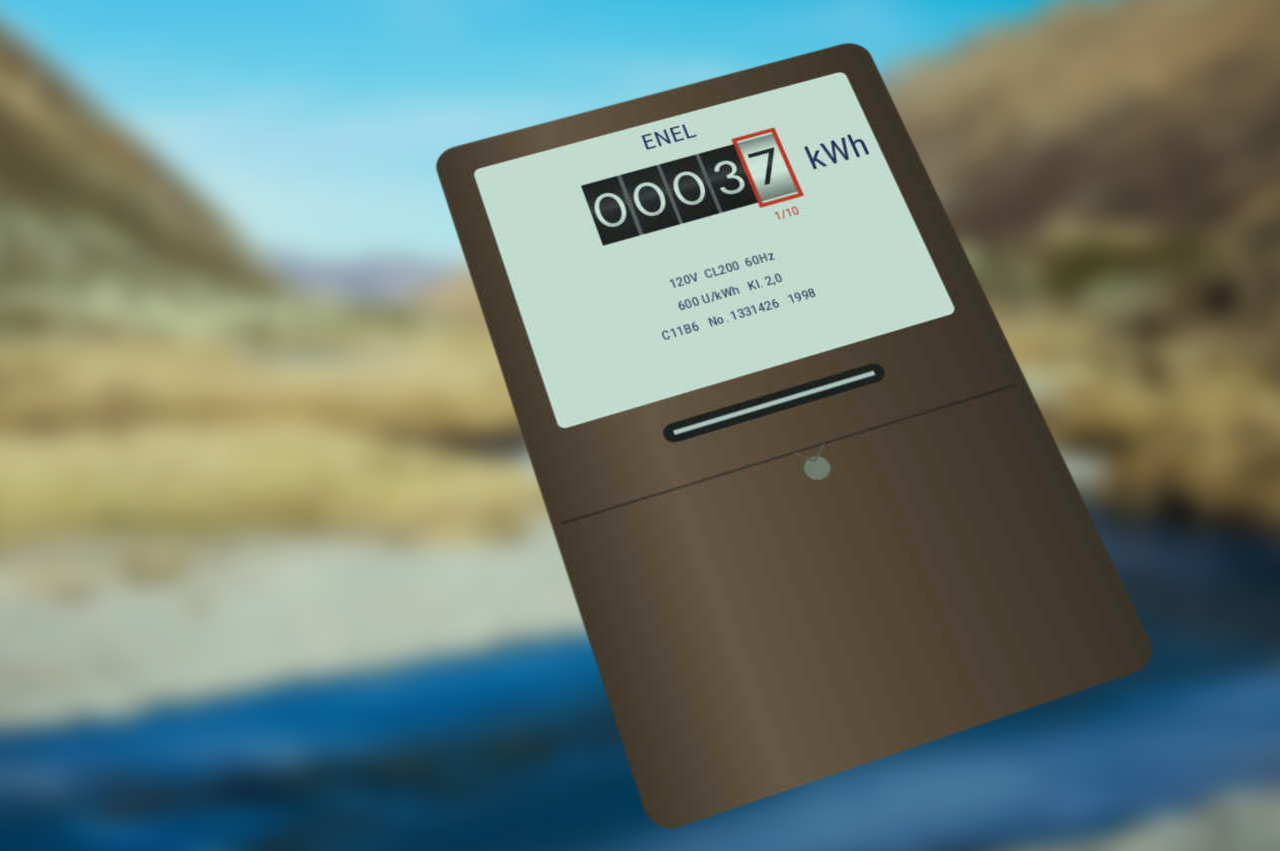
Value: 3.7 kWh
